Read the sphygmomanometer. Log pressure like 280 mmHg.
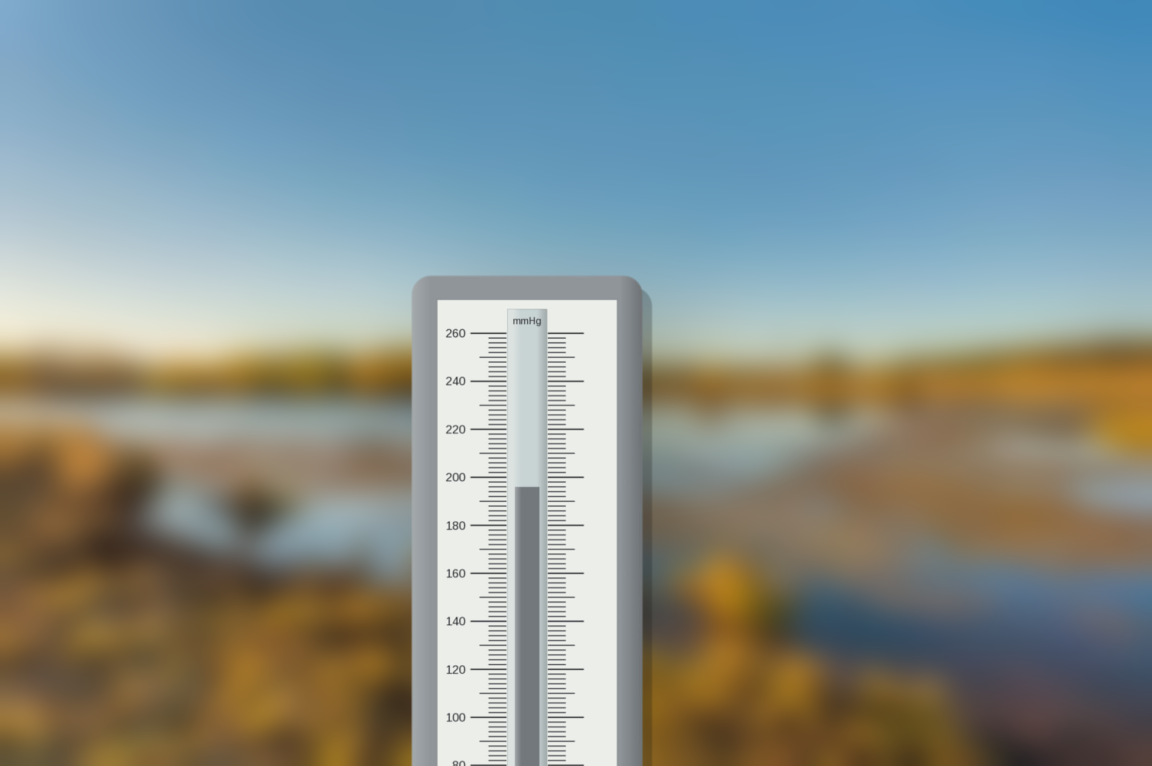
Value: 196 mmHg
